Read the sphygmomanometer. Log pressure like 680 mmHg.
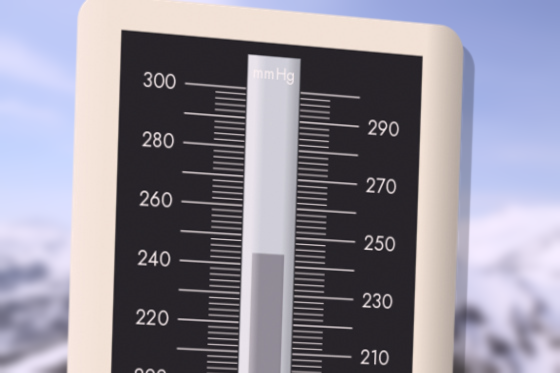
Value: 244 mmHg
